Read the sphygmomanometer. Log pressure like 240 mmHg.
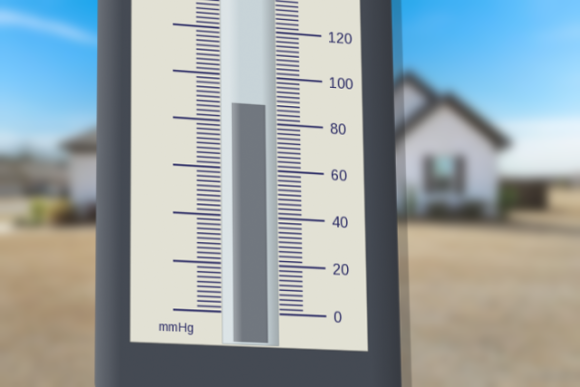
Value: 88 mmHg
